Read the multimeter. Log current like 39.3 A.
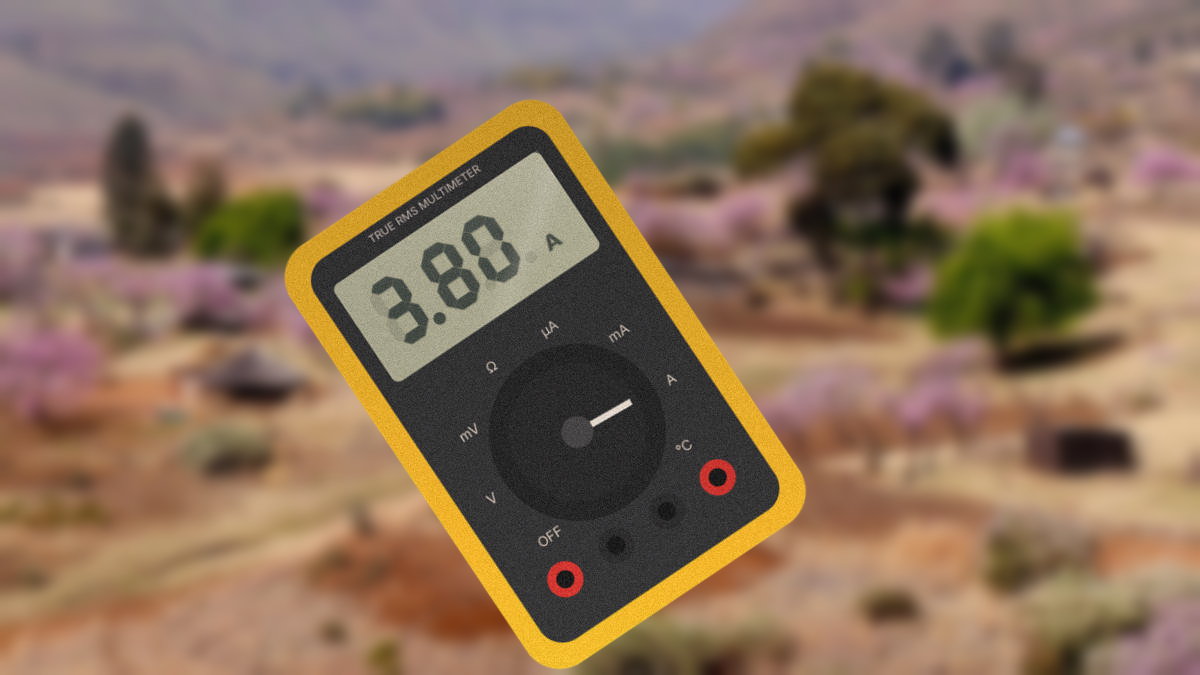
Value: 3.80 A
